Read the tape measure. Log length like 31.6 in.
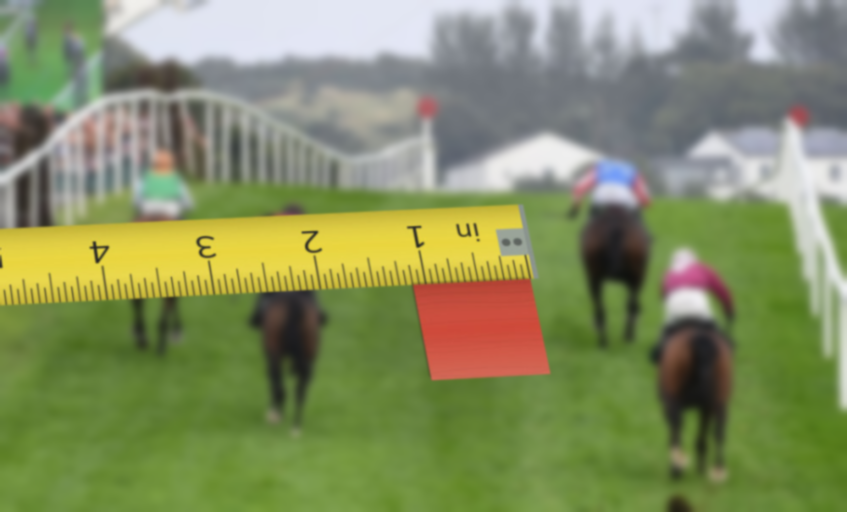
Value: 1.125 in
